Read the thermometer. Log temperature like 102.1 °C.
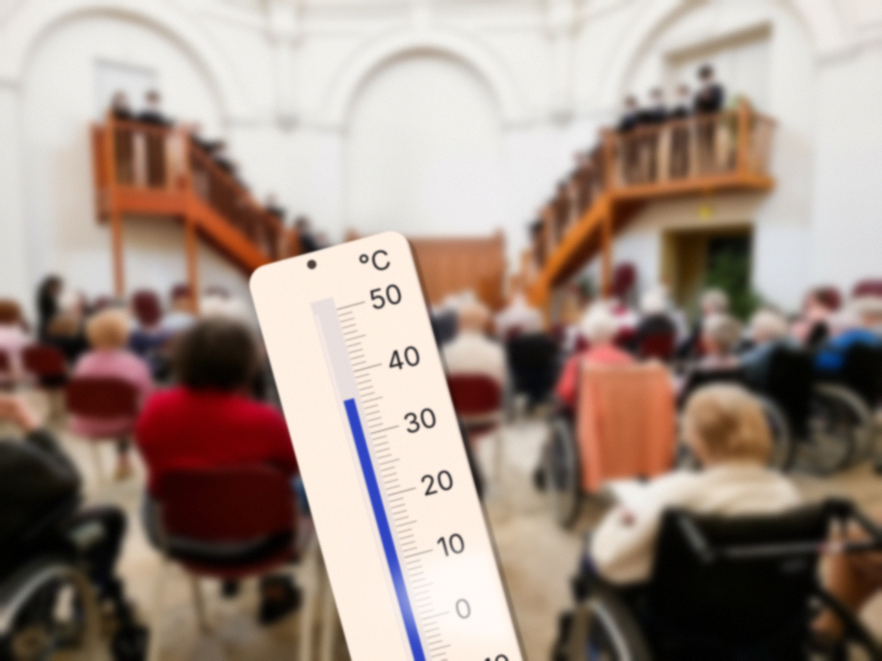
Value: 36 °C
